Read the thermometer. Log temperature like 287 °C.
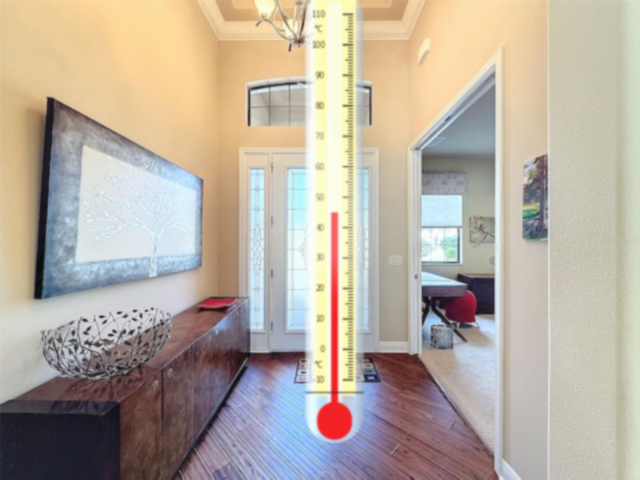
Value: 45 °C
